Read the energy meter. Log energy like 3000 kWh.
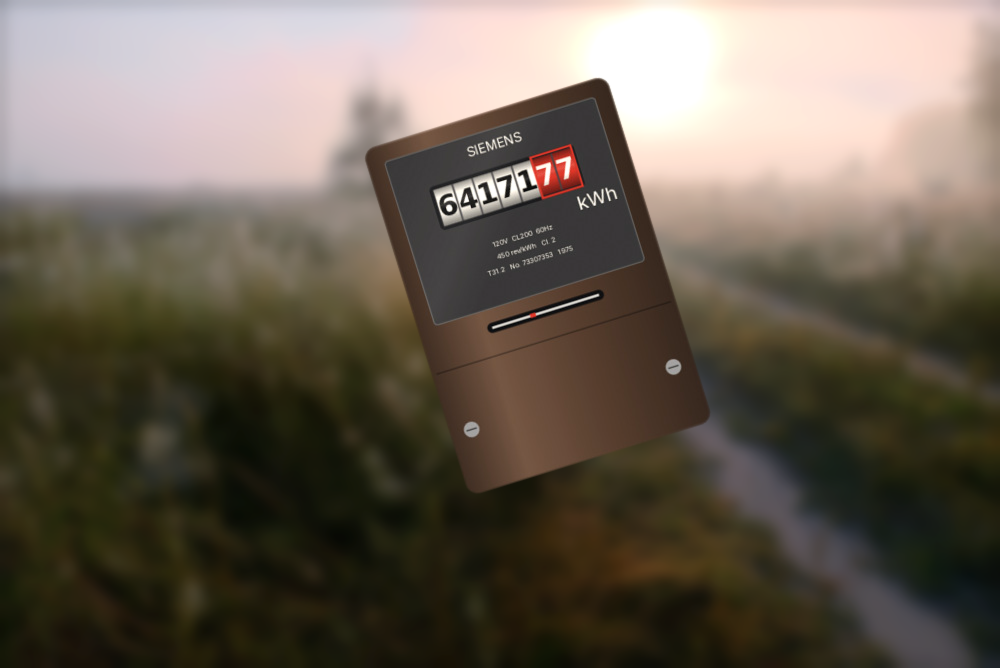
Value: 64171.77 kWh
